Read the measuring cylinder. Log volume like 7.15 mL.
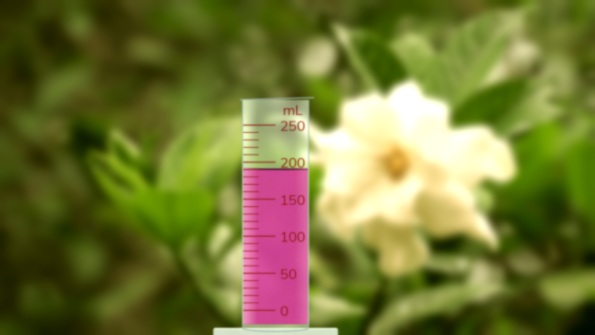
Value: 190 mL
